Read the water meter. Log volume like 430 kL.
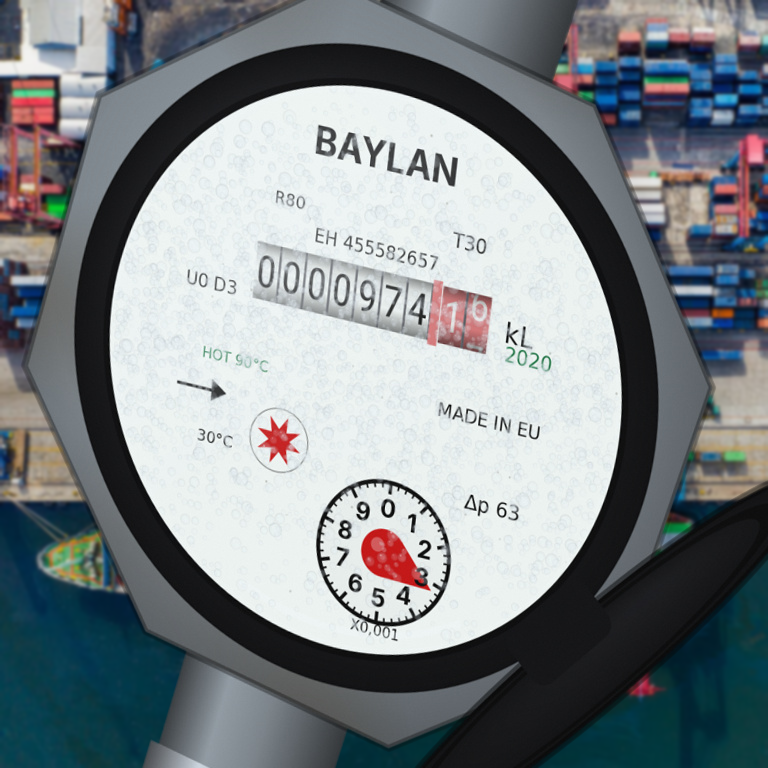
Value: 974.163 kL
